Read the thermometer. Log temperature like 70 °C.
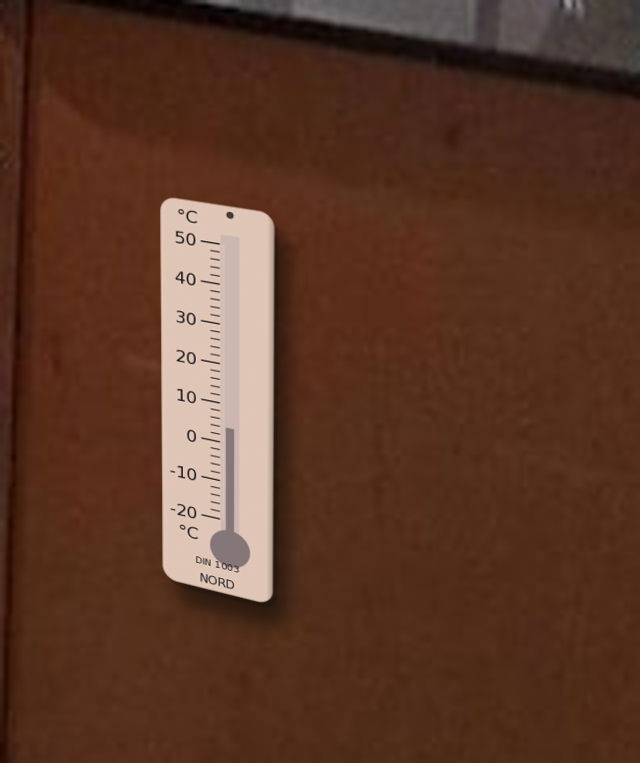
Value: 4 °C
